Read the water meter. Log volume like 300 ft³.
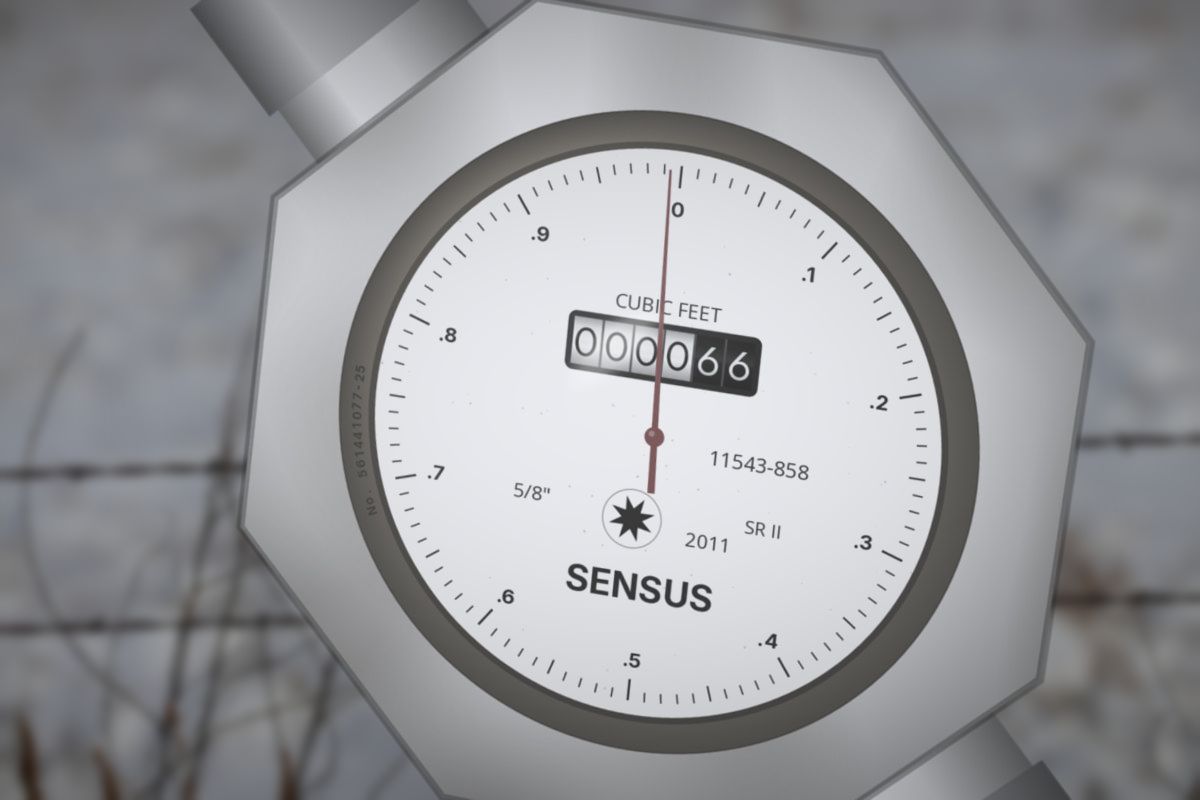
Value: 65.99 ft³
